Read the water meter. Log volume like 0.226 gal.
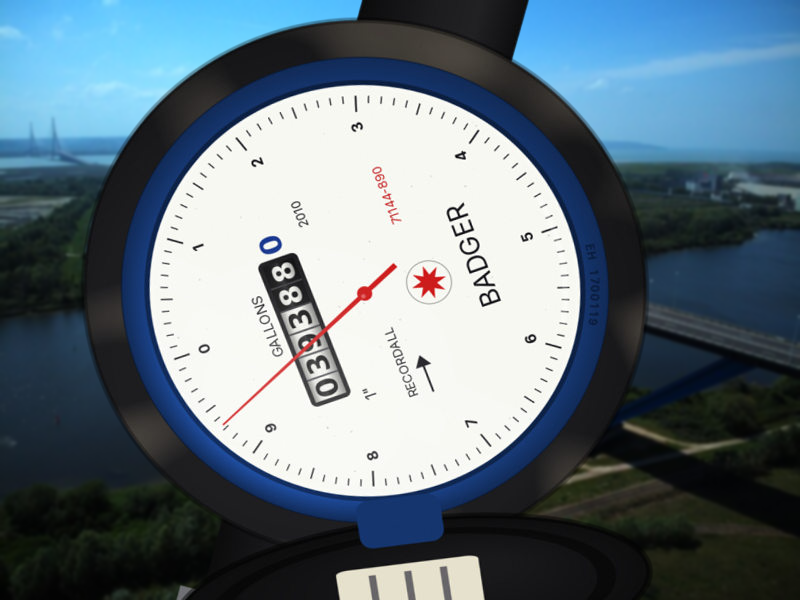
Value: 393879.3 gal
